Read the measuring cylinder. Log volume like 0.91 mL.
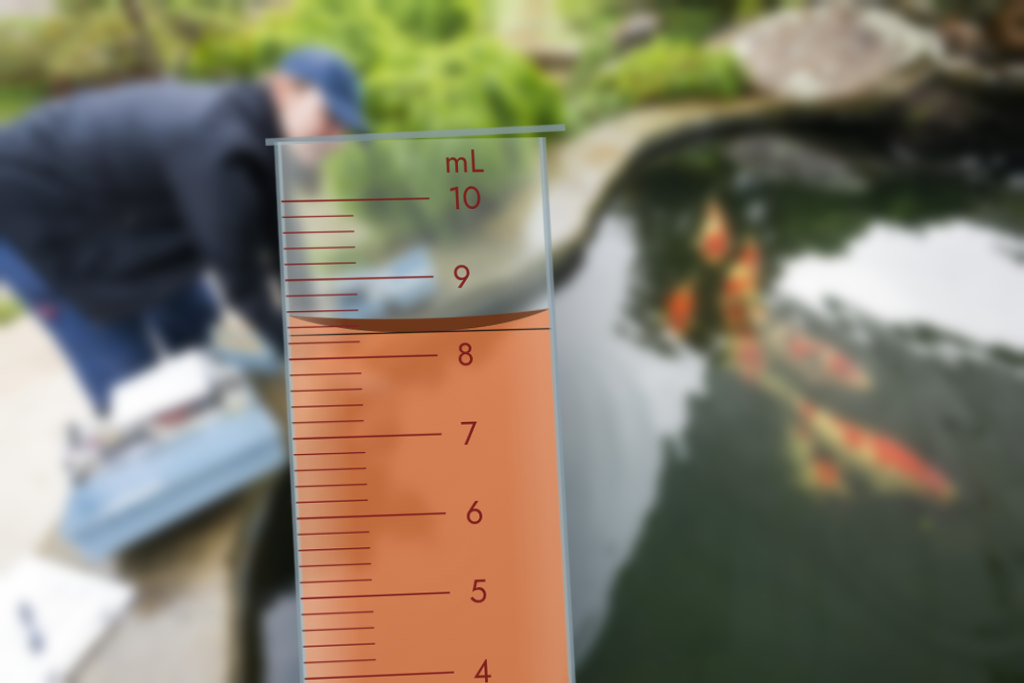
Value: 8.3 mL
